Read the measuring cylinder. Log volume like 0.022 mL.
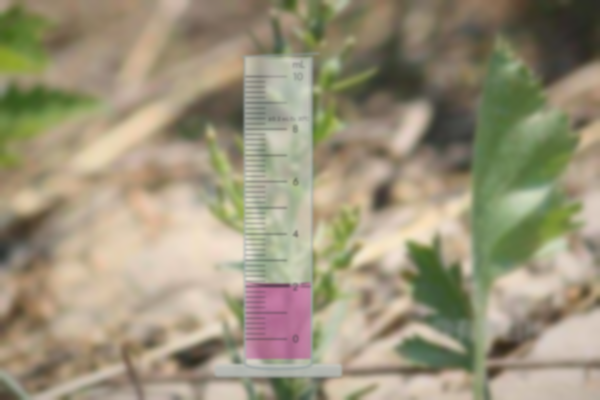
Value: 2 mL
